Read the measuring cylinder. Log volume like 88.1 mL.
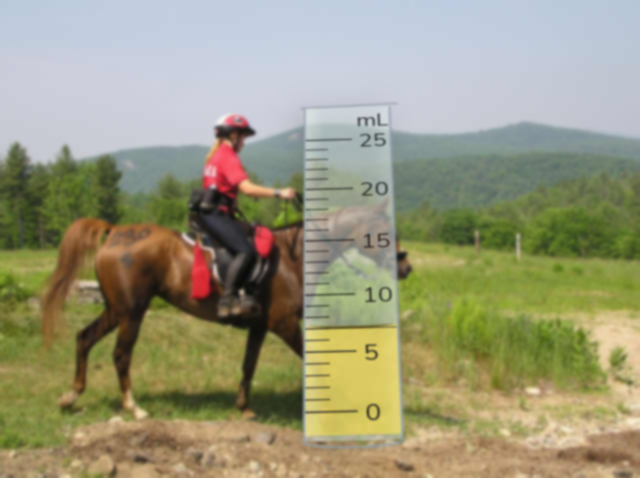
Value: 7 mL
